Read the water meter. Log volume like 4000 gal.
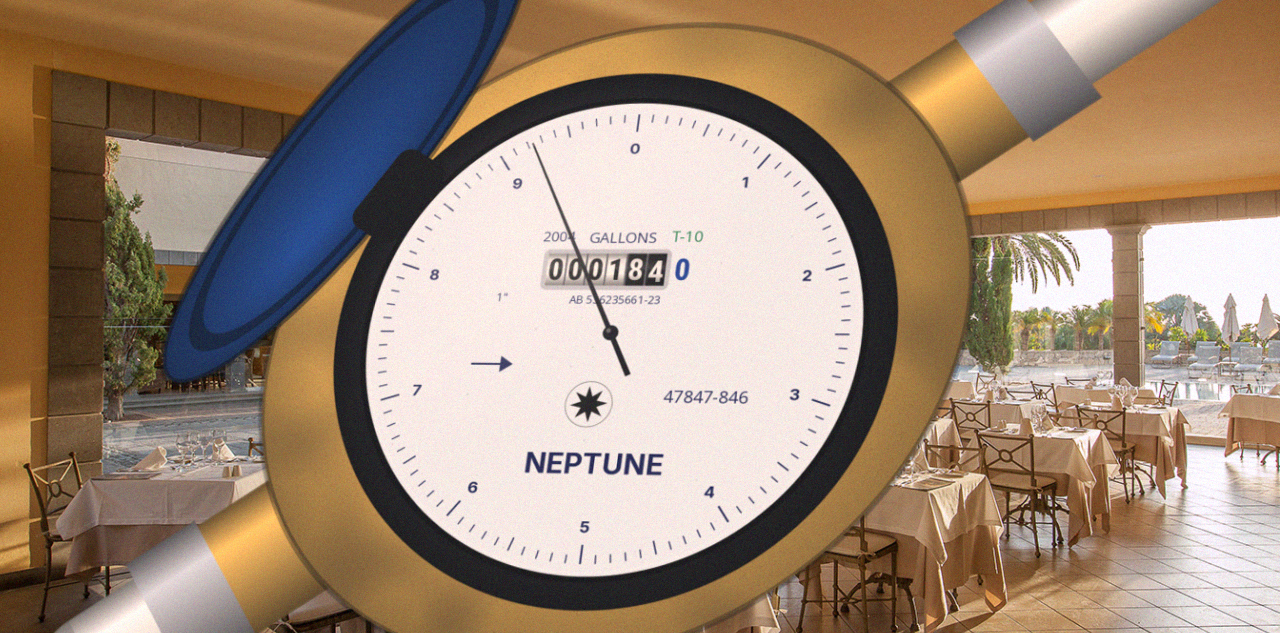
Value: 1839.2 gal
